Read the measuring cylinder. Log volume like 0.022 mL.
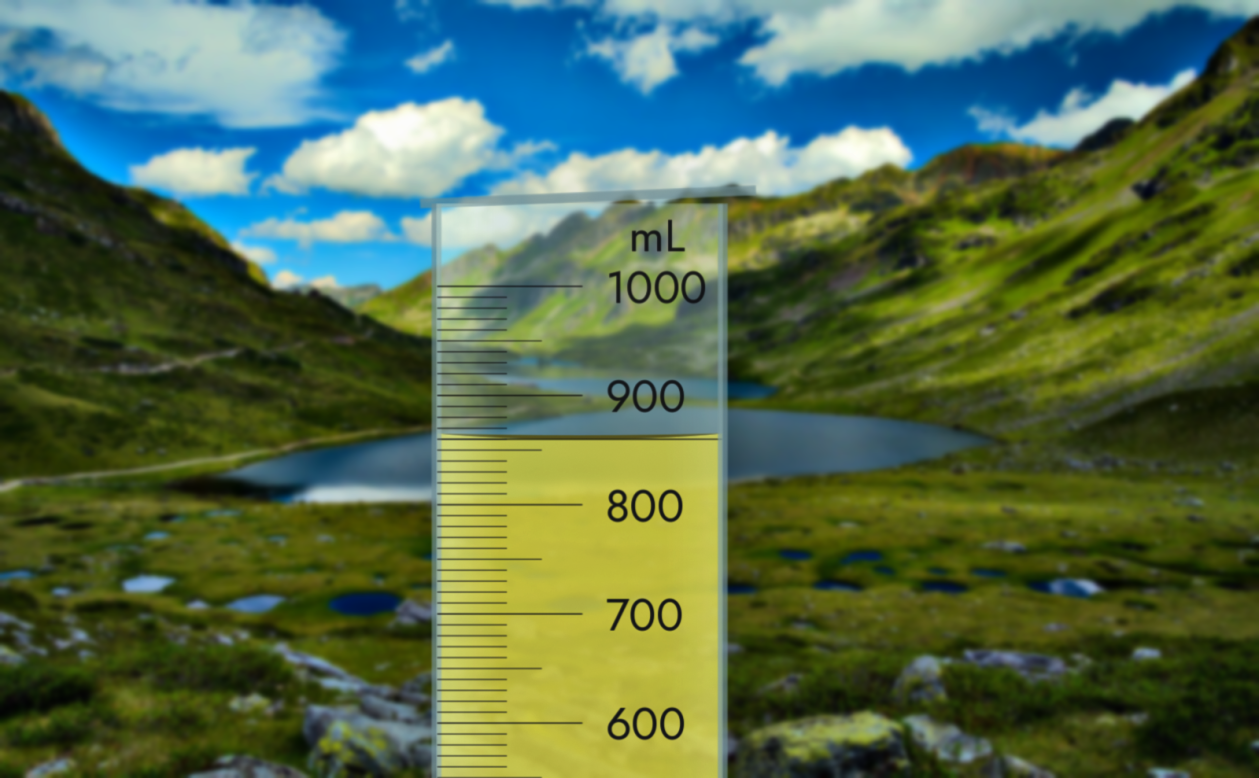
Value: 860 mL
